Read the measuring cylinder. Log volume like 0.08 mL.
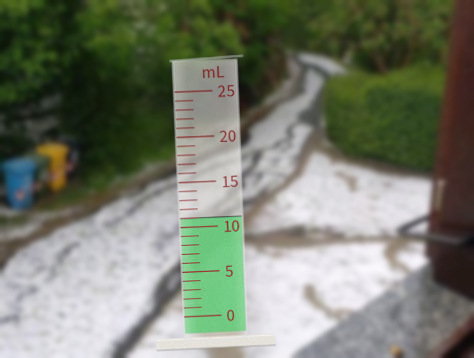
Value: 11 mL
